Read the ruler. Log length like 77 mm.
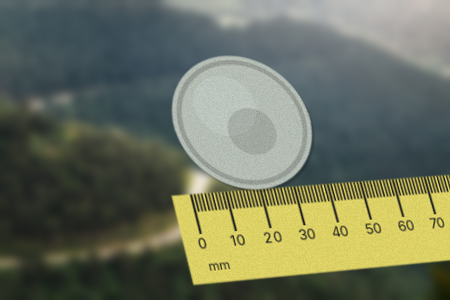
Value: 40 mm
